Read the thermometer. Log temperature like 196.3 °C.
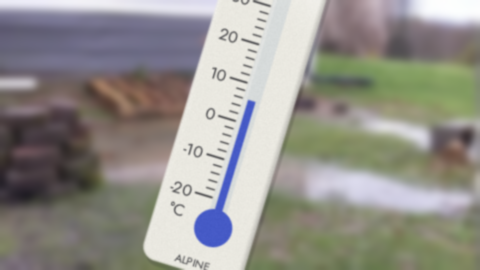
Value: 6 °C
